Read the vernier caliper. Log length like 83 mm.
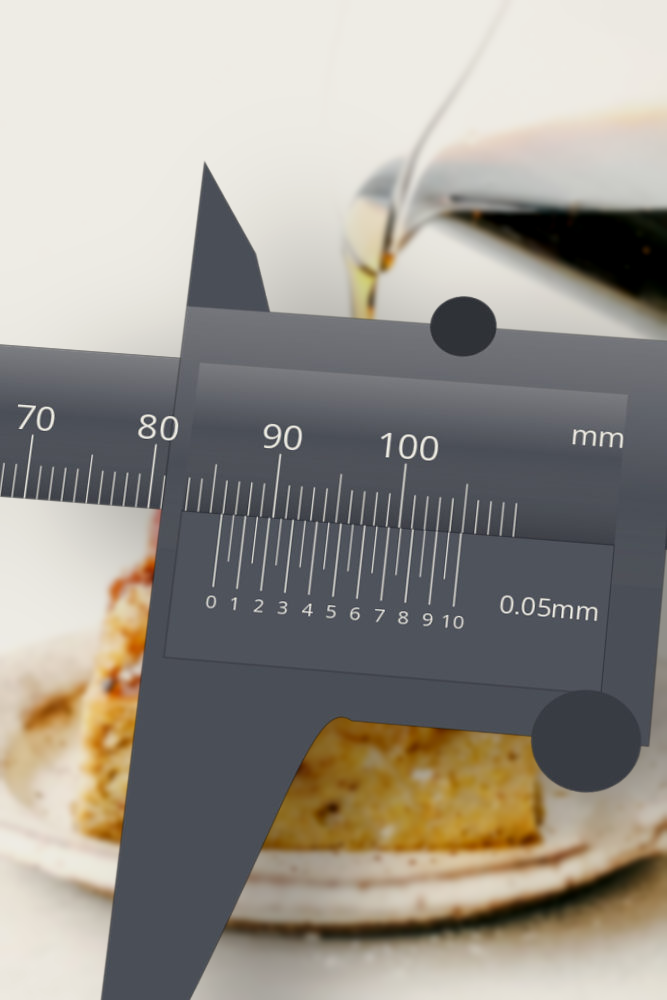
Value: 85.9 mm
